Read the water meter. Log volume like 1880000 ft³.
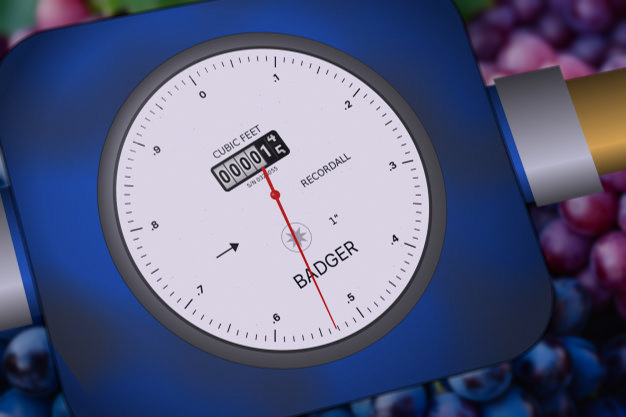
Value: 14.53 ft³
